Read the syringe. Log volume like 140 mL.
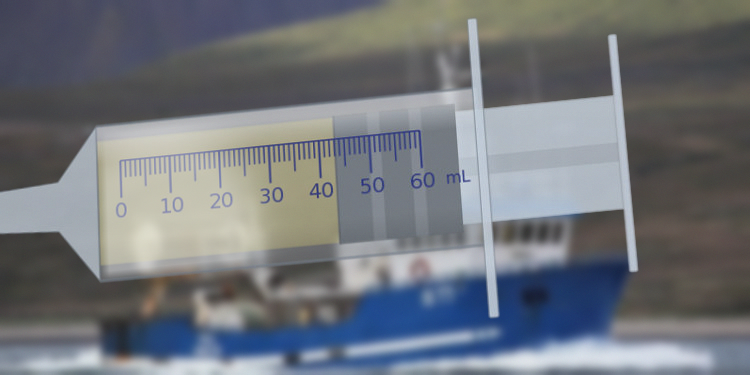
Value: 43 mL
